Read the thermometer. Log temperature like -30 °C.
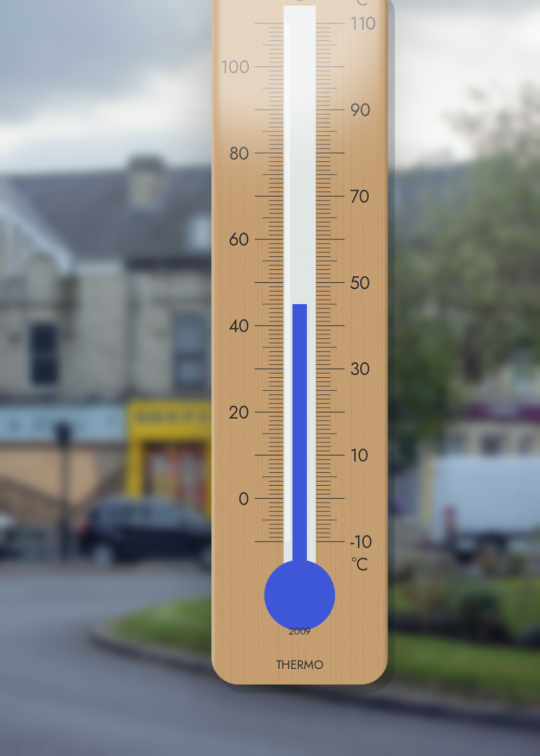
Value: 45 °C
